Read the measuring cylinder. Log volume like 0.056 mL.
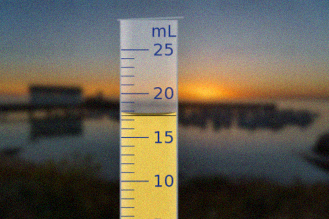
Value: 17.5 mL
